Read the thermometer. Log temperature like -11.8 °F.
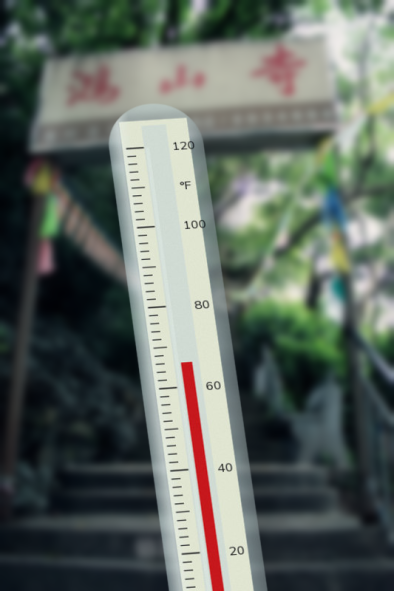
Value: 66 °F
